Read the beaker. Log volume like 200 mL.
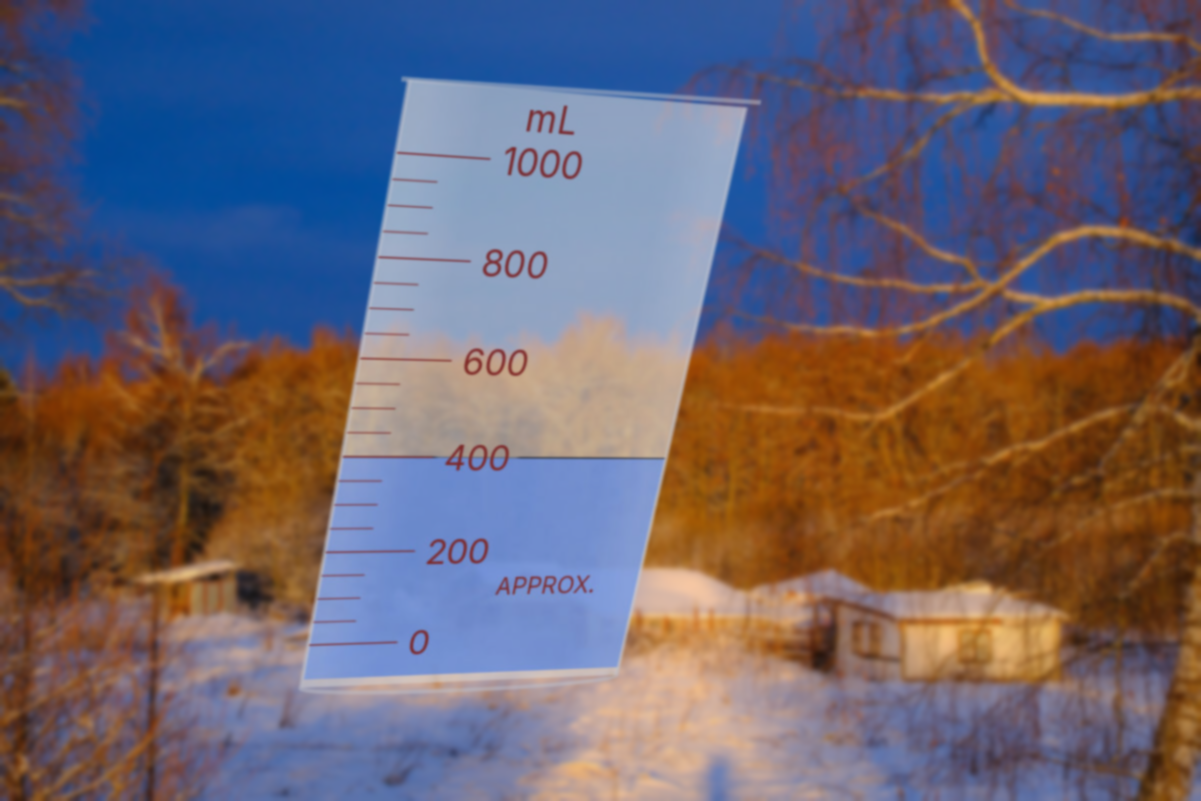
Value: 400 mL
